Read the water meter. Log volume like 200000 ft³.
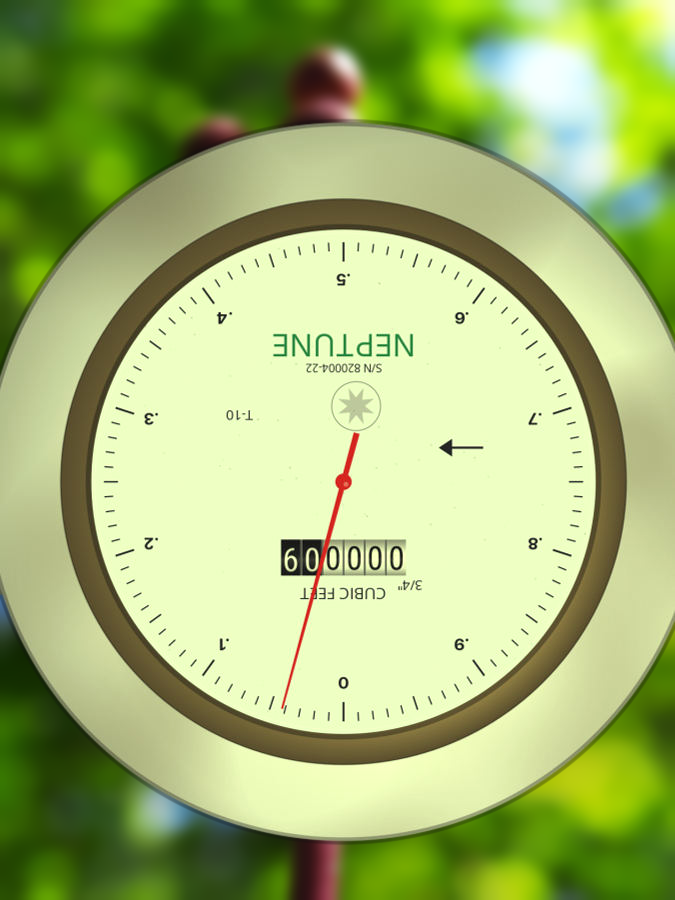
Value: 9.04 ft³
